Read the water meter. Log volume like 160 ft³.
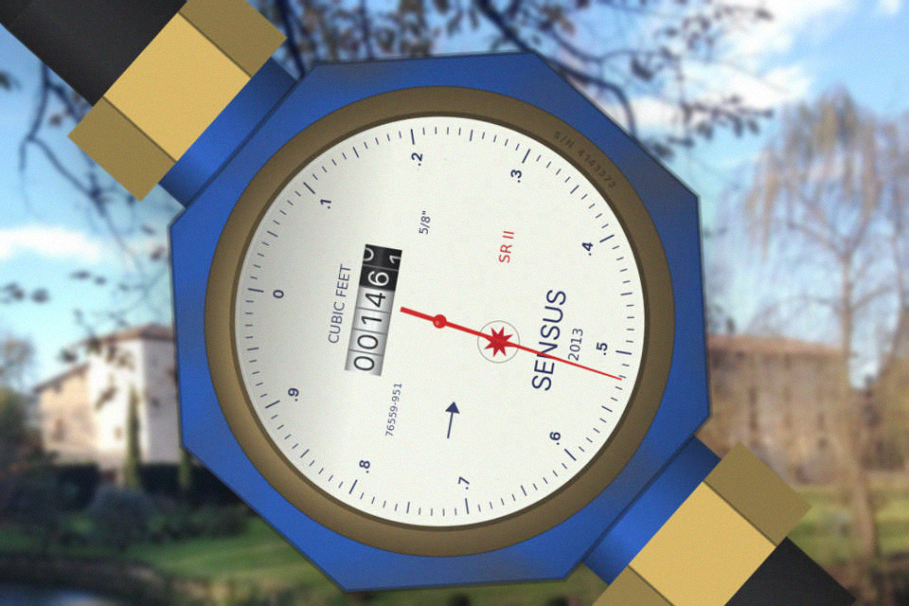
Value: 1460.52 ft³
